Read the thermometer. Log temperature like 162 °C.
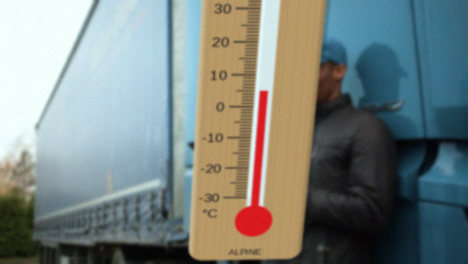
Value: 5 °C
